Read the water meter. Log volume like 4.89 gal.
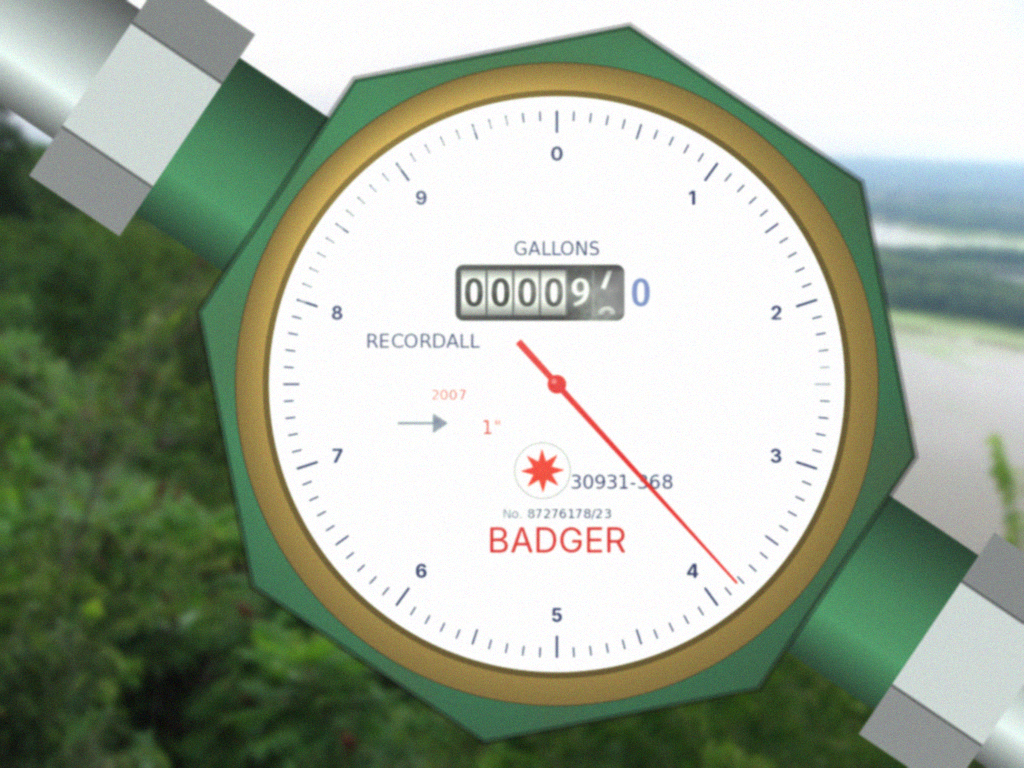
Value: 973.8 gal
